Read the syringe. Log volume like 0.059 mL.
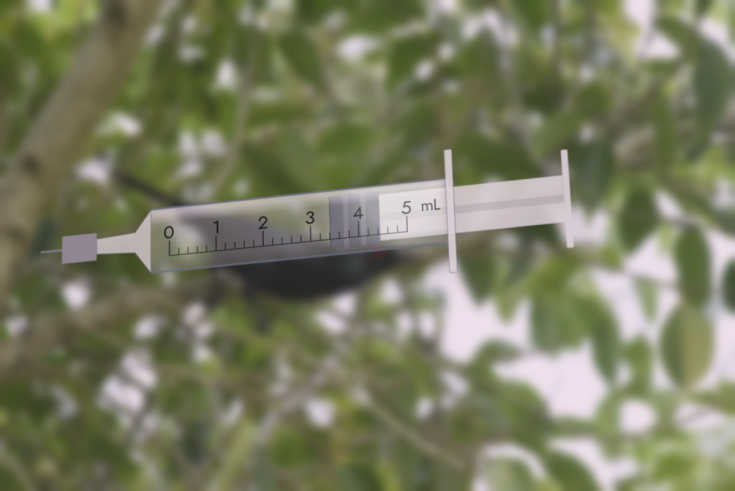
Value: 3.4 mL
